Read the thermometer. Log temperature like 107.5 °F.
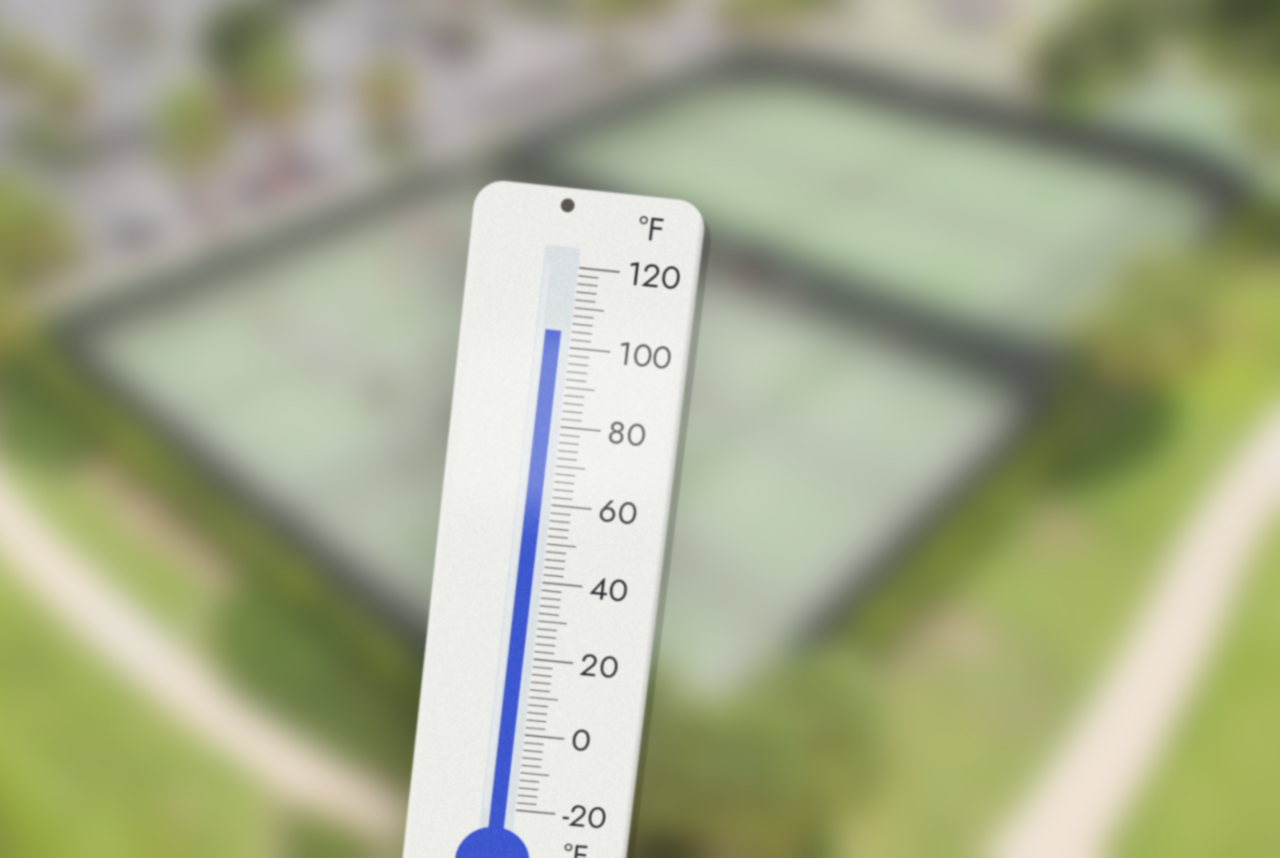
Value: 104 °F
